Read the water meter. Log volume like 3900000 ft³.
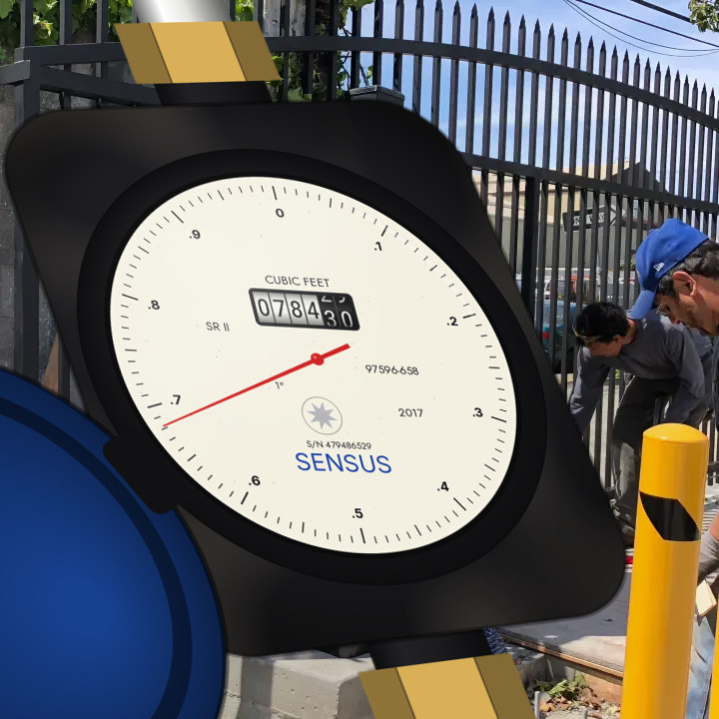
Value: 78429.68 ft³
